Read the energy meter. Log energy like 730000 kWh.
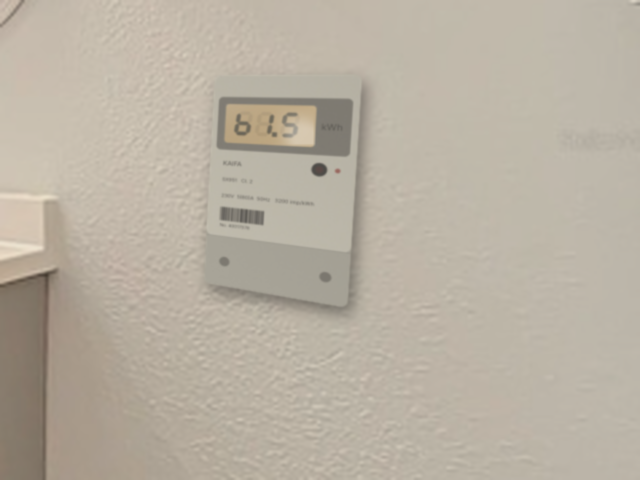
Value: 61.5 kWh
